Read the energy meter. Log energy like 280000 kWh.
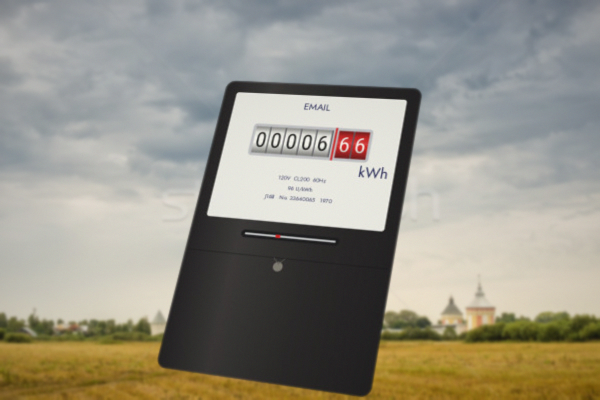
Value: 6.66 kWh
